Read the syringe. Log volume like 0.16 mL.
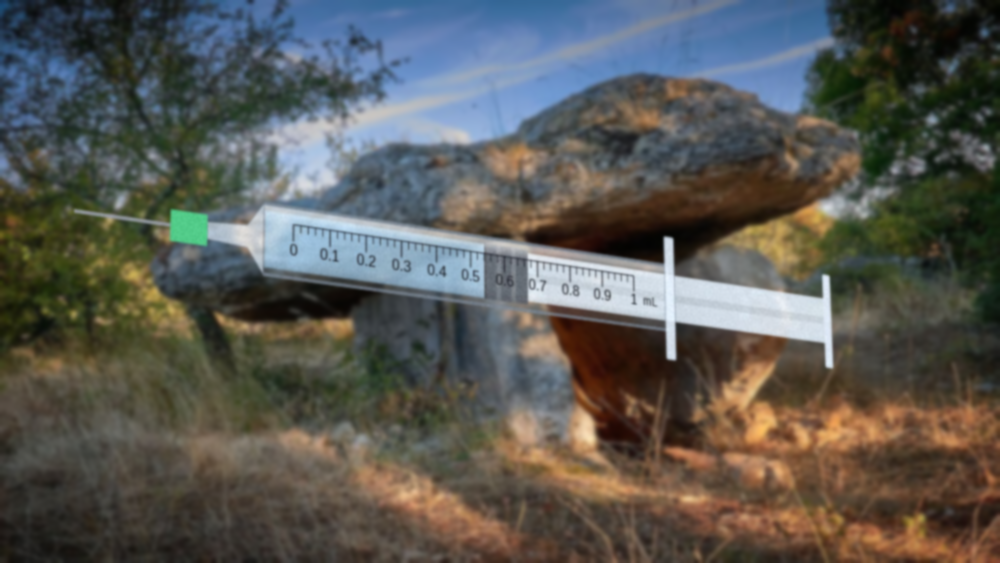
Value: 0.54 mL
